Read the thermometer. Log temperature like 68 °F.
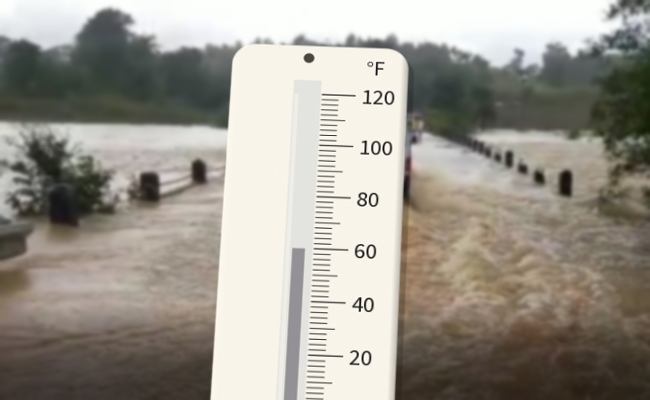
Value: 60 °F
